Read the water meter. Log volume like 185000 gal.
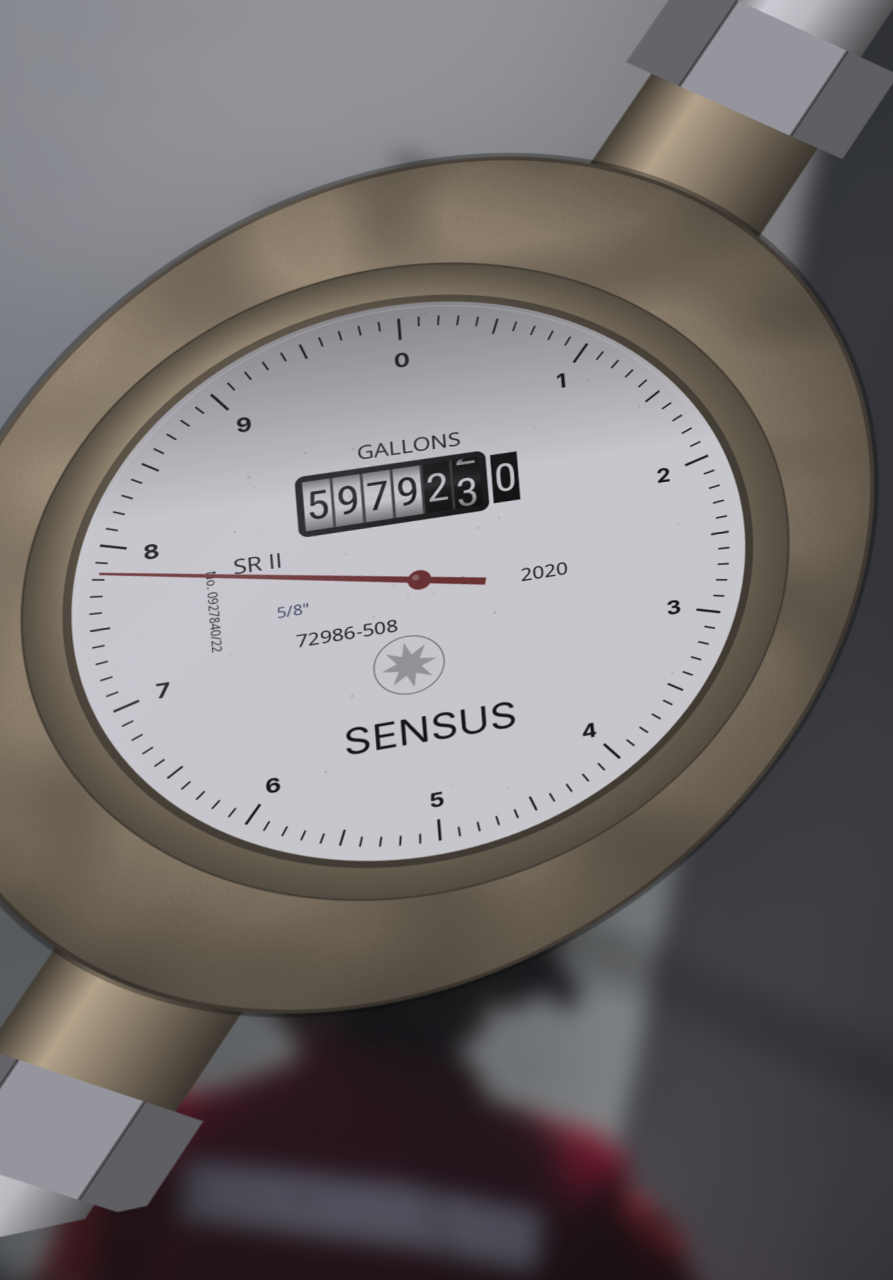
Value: 5979227.8 gal
